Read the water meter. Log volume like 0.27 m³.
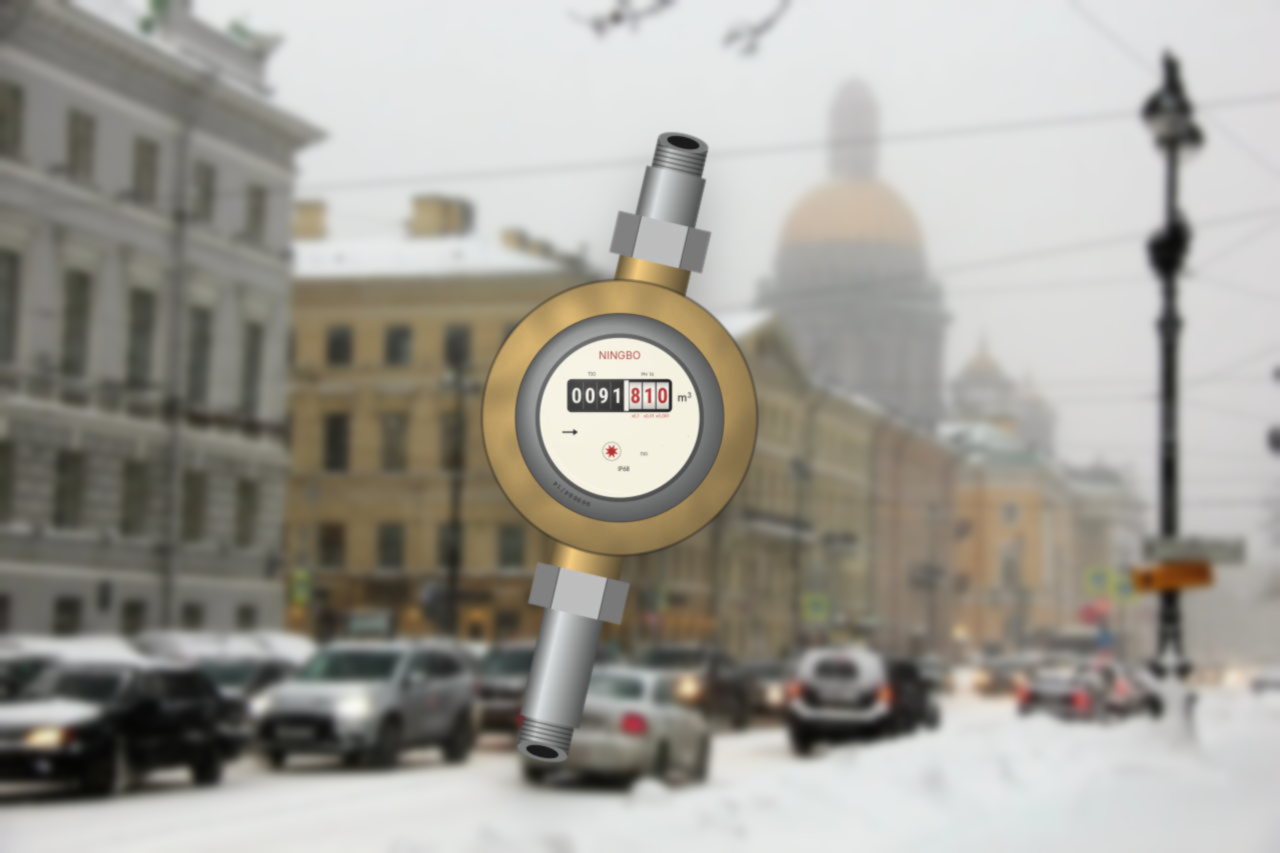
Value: 91.810 m³
